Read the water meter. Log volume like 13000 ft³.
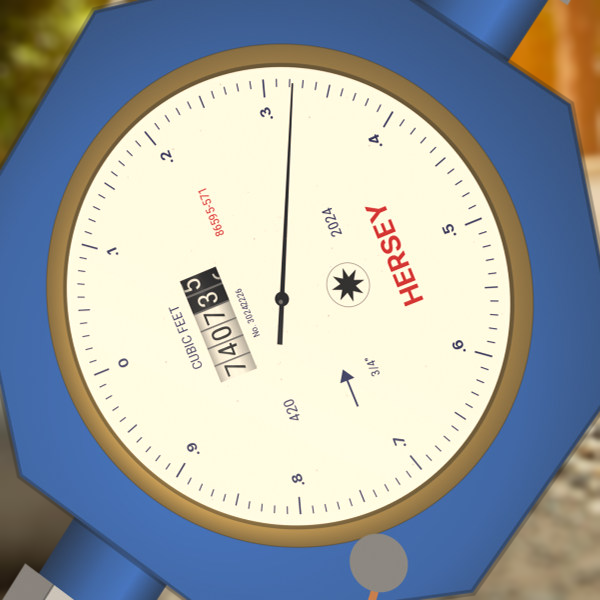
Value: 740735.32 ft³
